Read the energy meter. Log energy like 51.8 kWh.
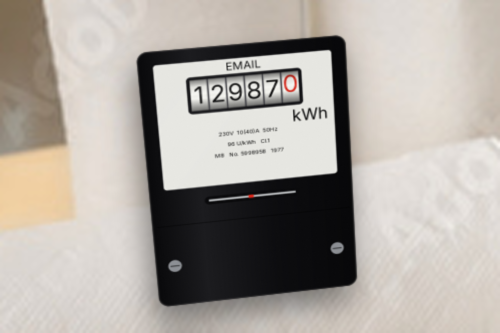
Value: 12987.0 kWh
